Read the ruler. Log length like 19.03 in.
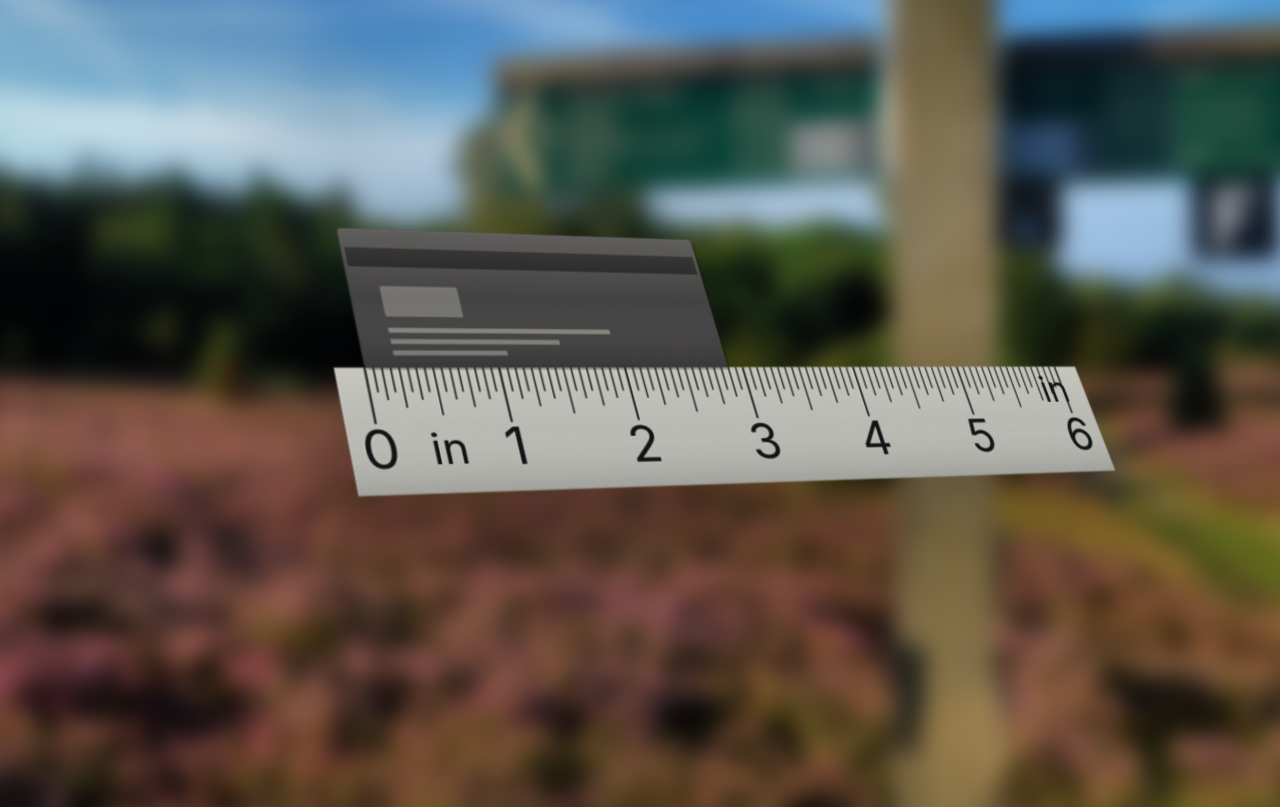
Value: 2.875 in
